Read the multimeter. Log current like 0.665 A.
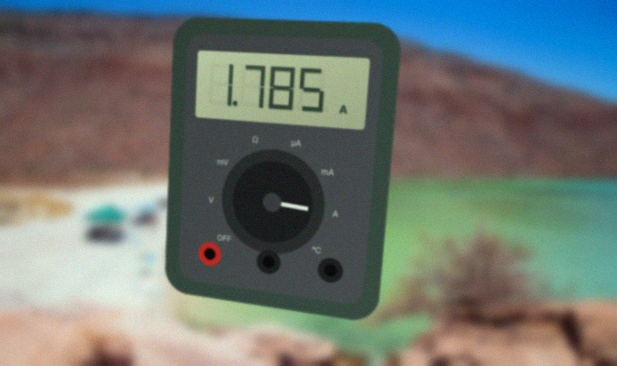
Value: 1.785 A
